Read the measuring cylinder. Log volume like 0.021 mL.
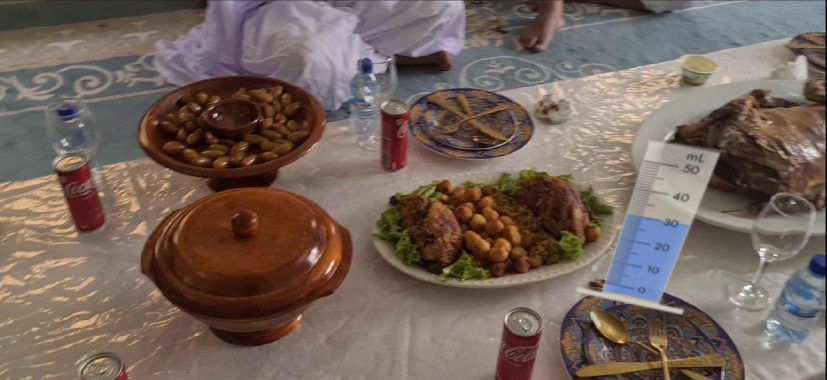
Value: 30 mL
